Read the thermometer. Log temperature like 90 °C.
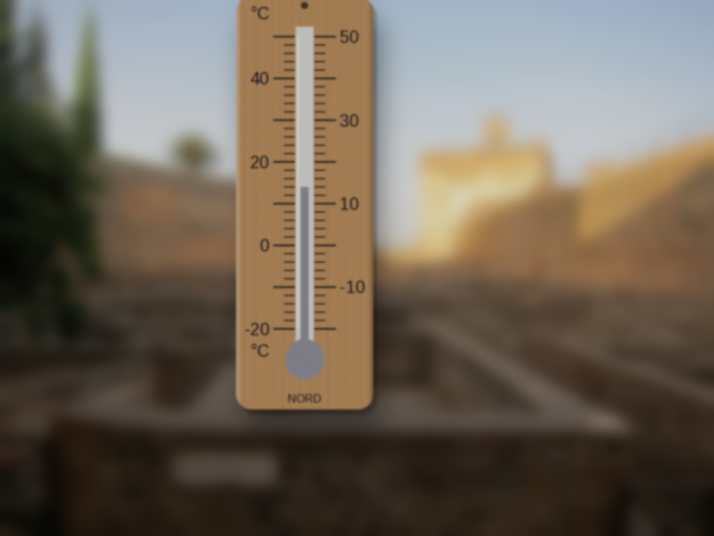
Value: 14 °C
